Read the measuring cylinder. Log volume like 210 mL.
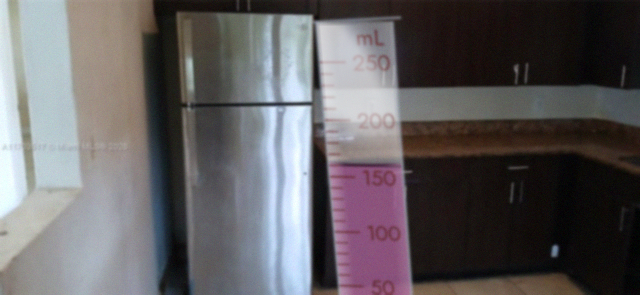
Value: 160 mL
